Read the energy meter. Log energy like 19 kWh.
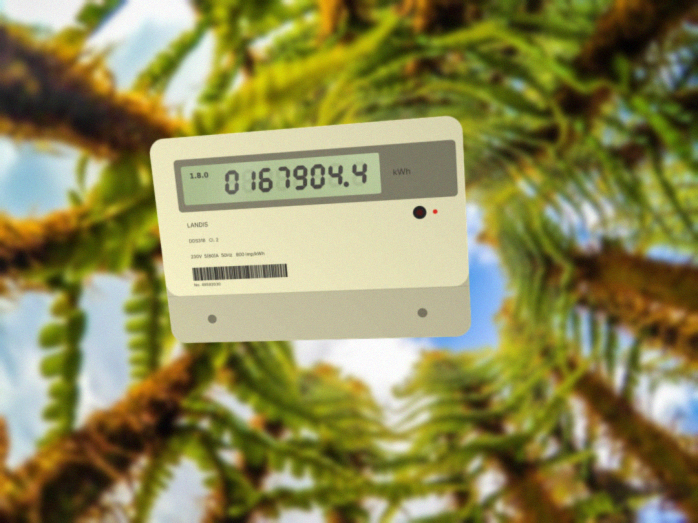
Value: 167904.4 kWh
